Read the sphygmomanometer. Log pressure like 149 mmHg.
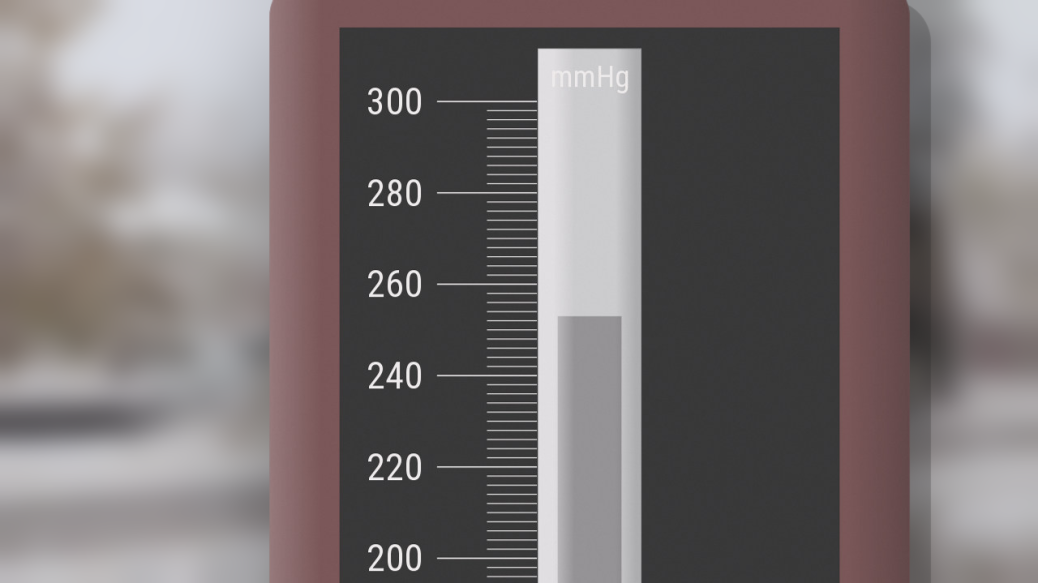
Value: 253 mmHg
